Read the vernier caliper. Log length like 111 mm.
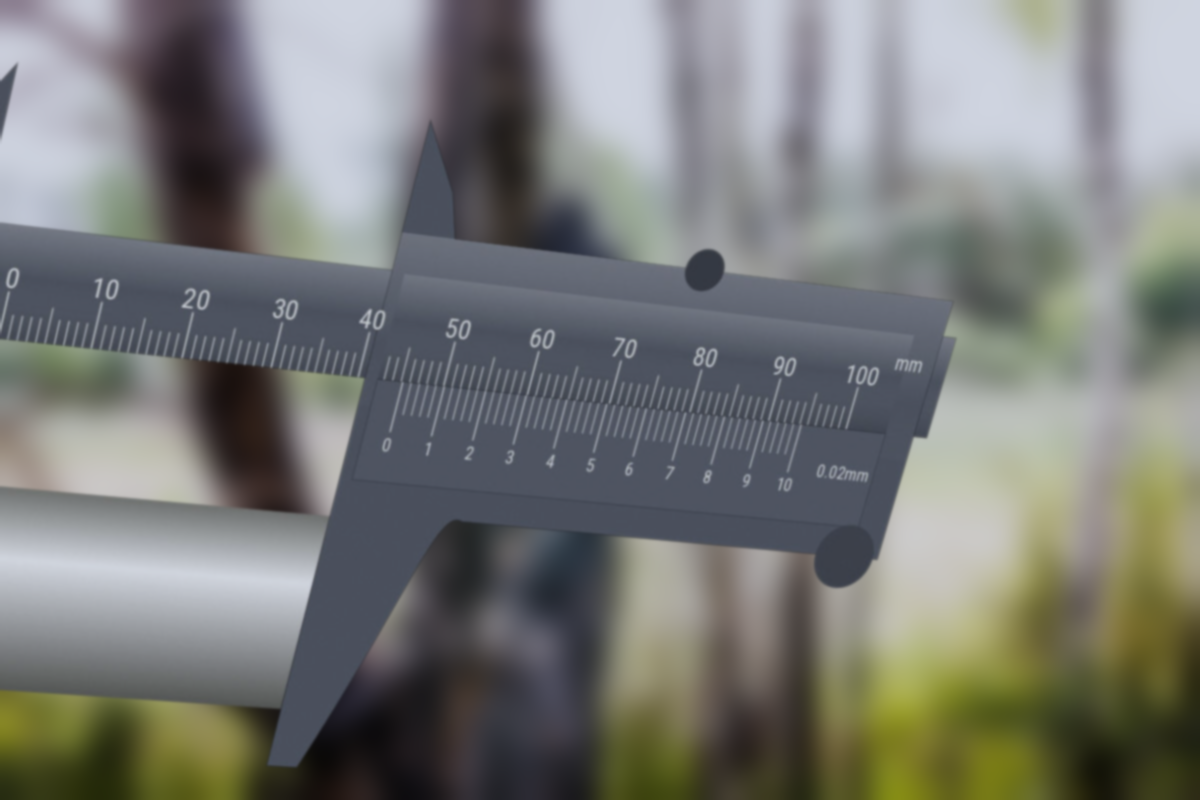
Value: 45.2 mm
